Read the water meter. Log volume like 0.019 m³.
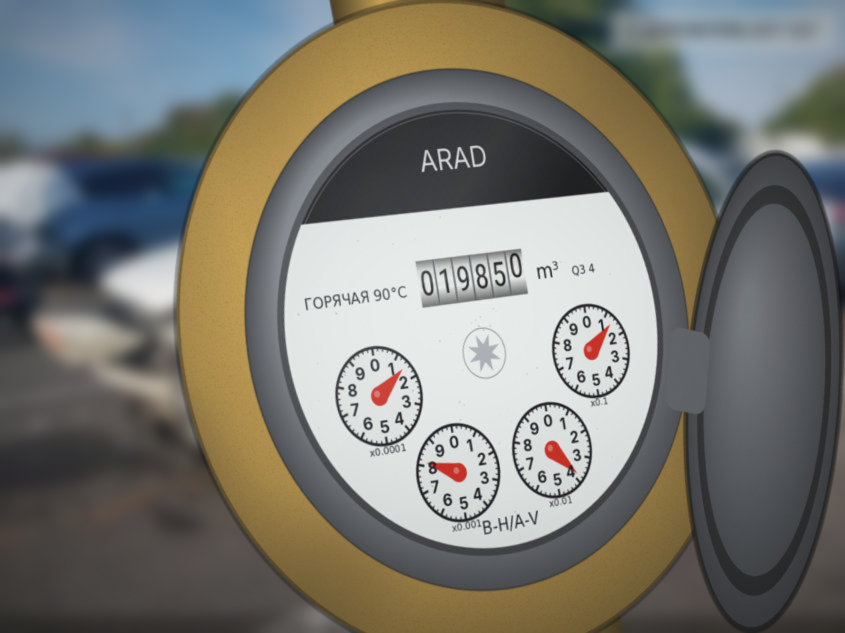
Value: 19850.1381 m³
